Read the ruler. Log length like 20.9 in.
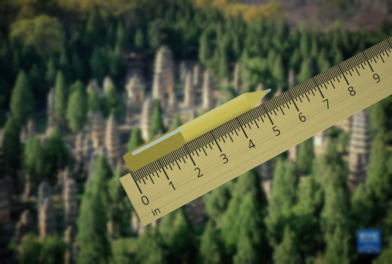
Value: 5.5 in
